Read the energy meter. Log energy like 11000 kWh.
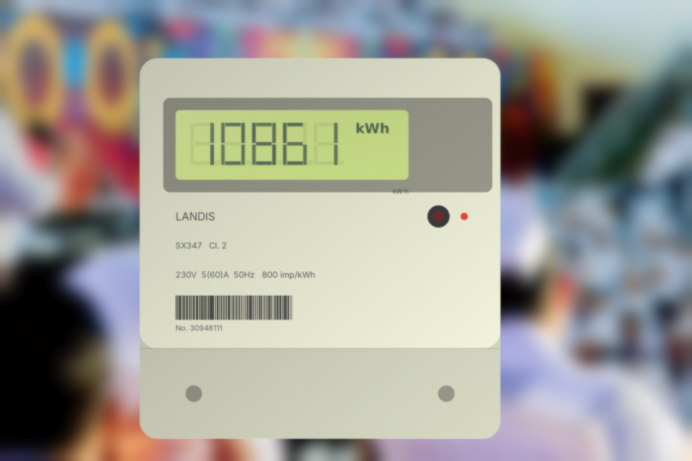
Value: 10861 kWh
